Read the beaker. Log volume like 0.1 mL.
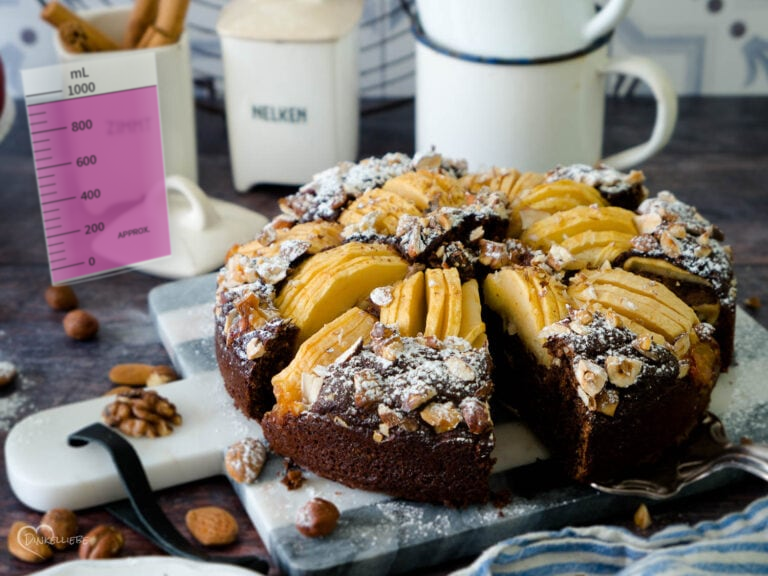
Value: 950 mL
